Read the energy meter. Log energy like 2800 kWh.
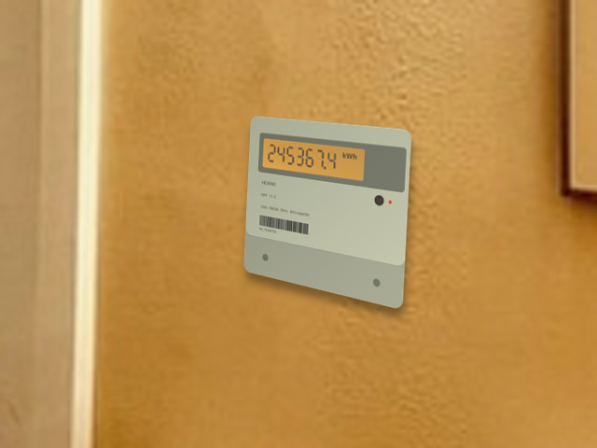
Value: 245367.4 kWh
